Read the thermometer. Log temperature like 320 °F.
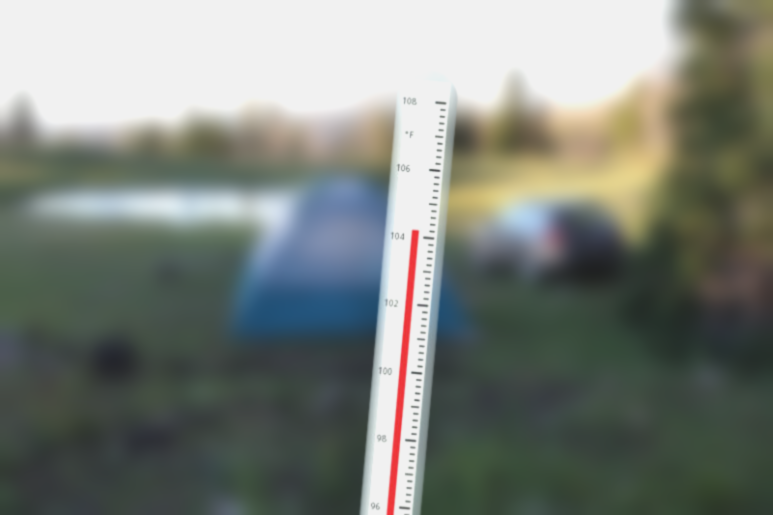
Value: 104.2 °F
